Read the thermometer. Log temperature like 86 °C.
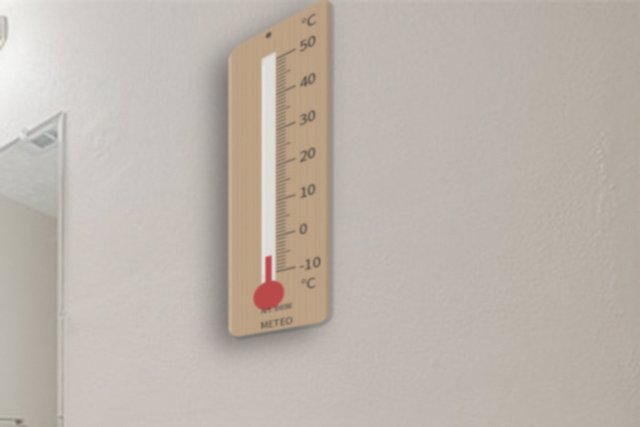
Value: -5 °C
